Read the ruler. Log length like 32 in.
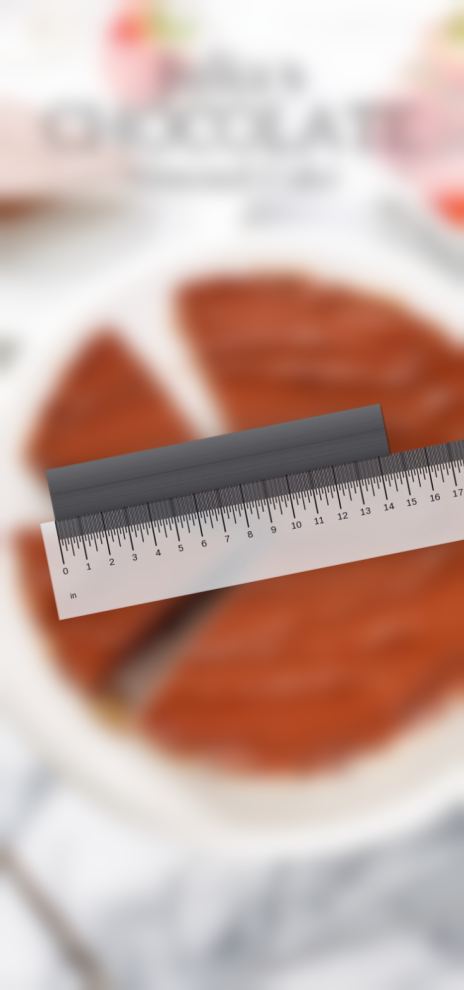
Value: 14.5 in
